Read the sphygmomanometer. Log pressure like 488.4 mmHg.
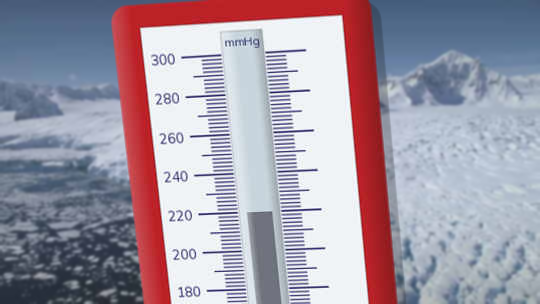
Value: 220 mmHg
